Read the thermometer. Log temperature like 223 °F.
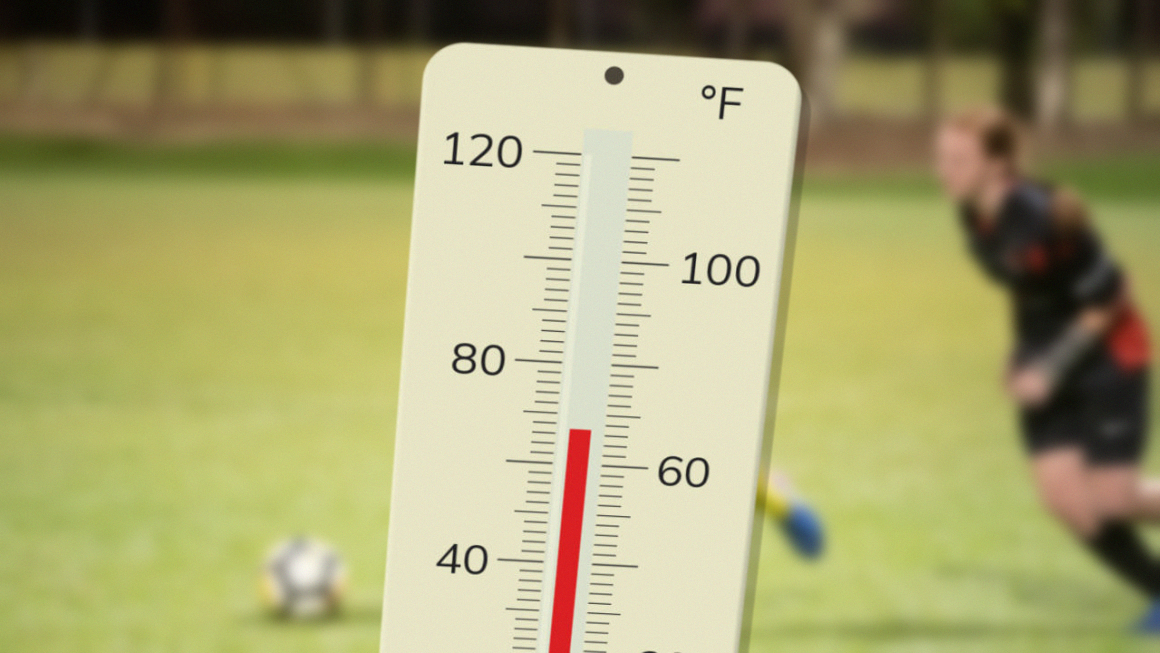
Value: 67 °F
